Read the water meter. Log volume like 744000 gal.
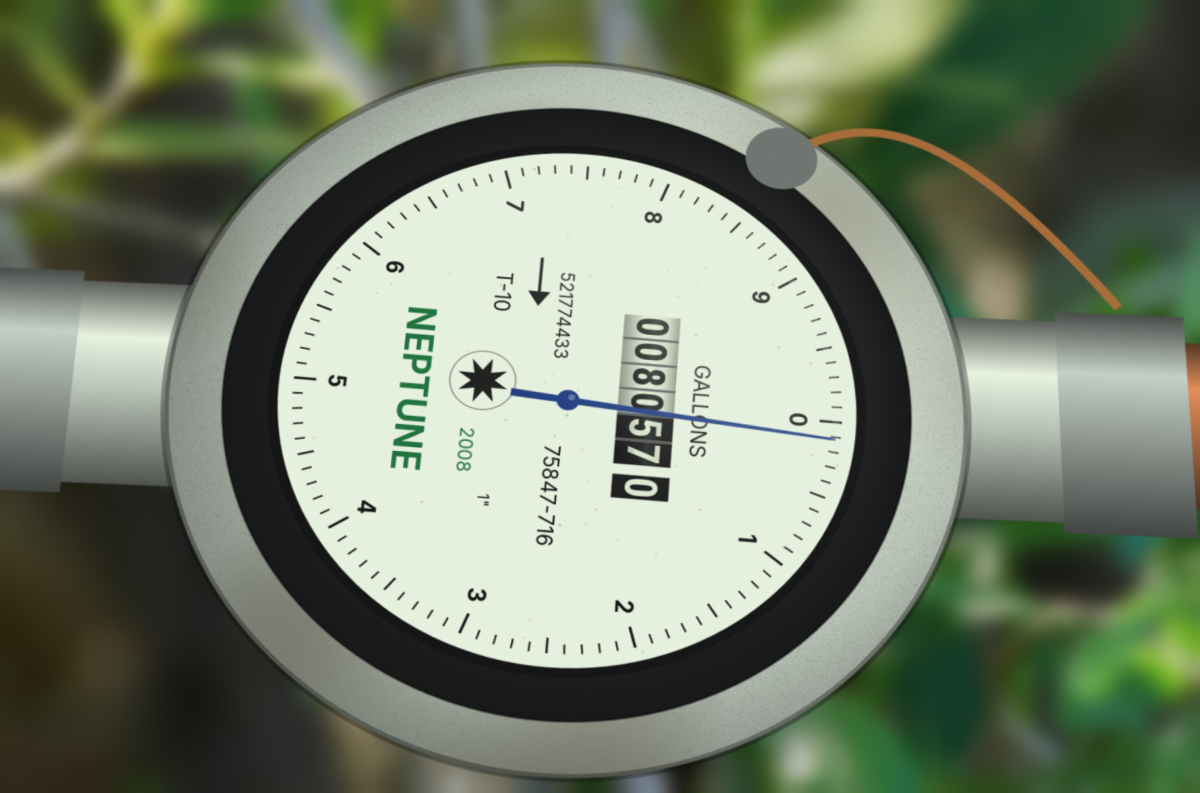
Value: 80570.1 gal
